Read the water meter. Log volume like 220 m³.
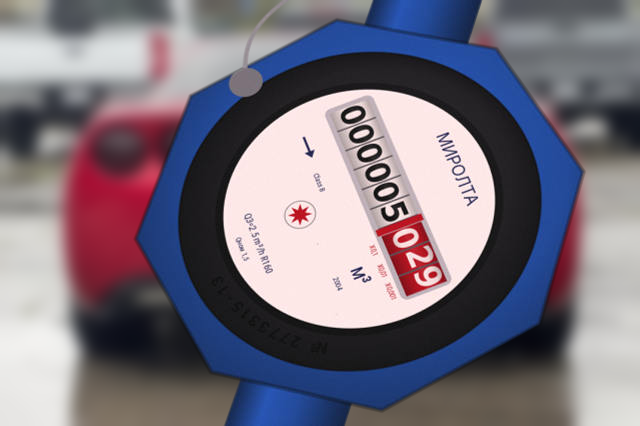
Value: 5.029 m³
